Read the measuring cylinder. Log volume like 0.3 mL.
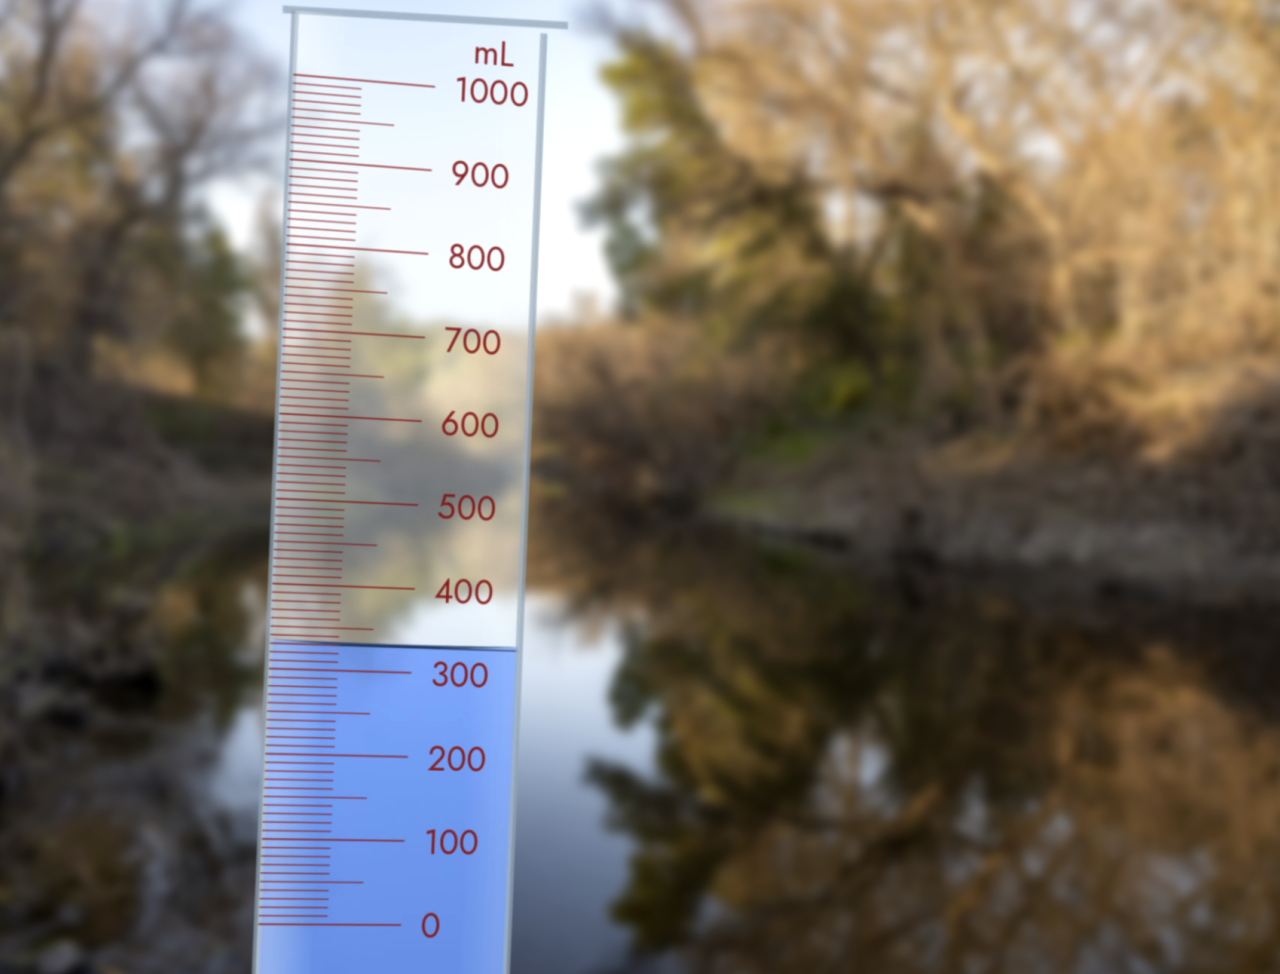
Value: 330 mL
